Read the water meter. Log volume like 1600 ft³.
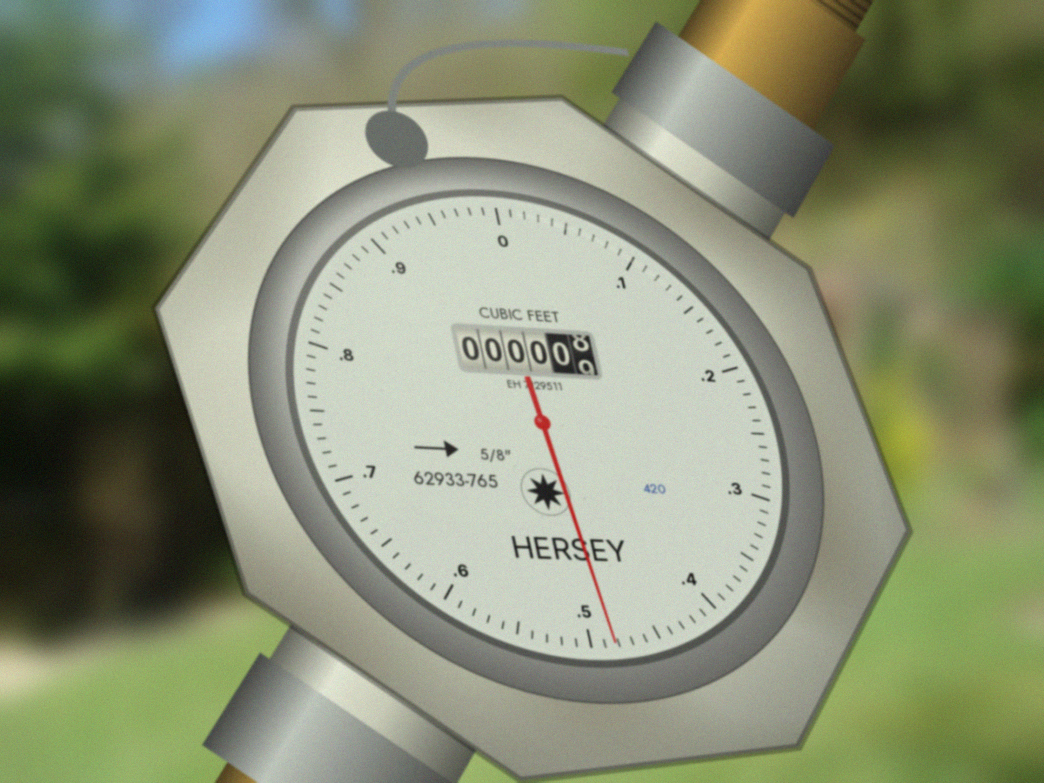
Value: 8.48 ft³
